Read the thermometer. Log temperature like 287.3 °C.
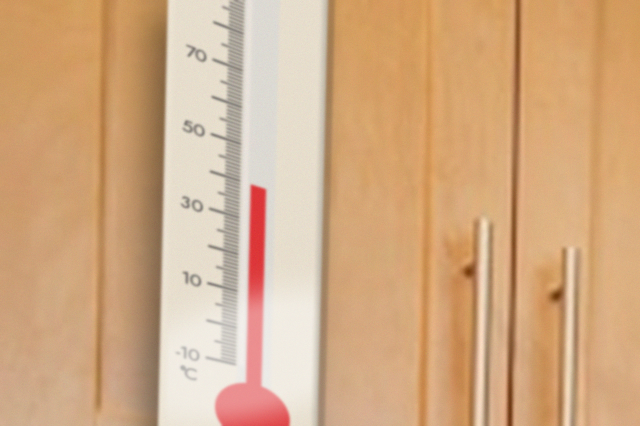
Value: 40 °C
